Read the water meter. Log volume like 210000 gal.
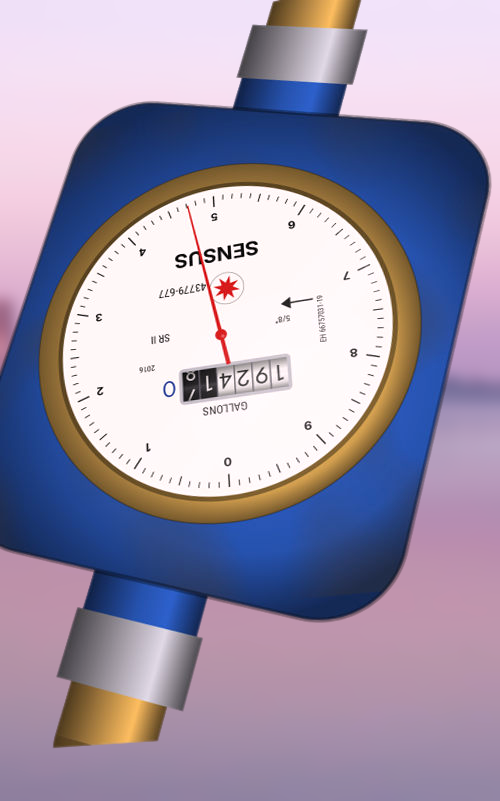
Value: 1924174.7 gal
